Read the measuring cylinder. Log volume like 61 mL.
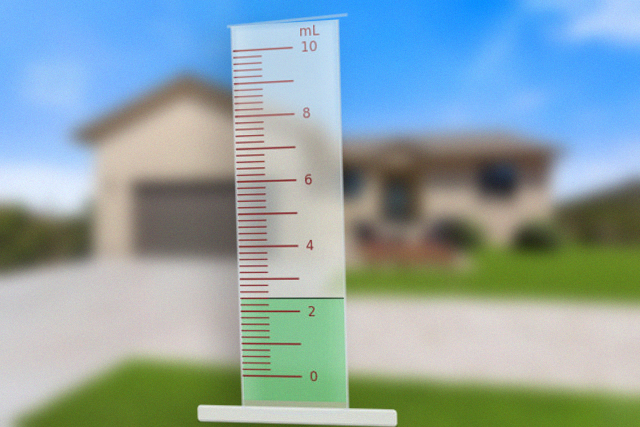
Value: 2.4 mL
